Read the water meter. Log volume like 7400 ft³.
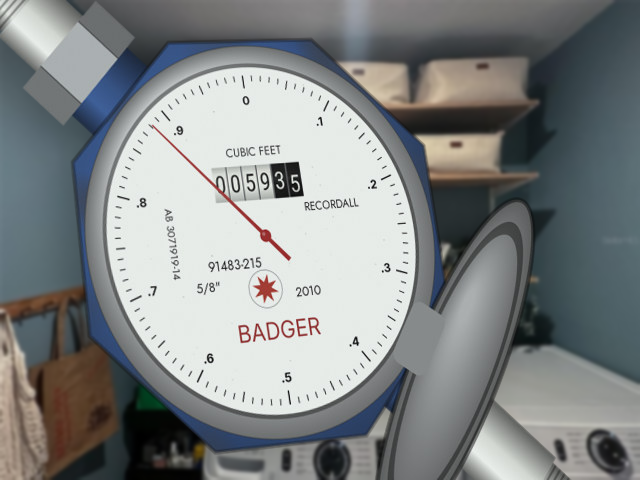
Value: 5934.88 ft³
